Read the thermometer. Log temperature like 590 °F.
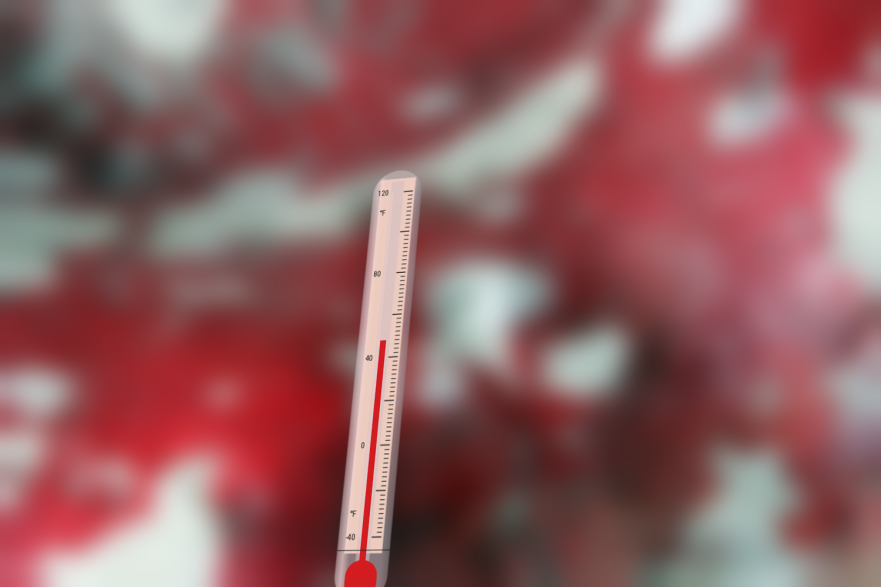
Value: 48 °F
